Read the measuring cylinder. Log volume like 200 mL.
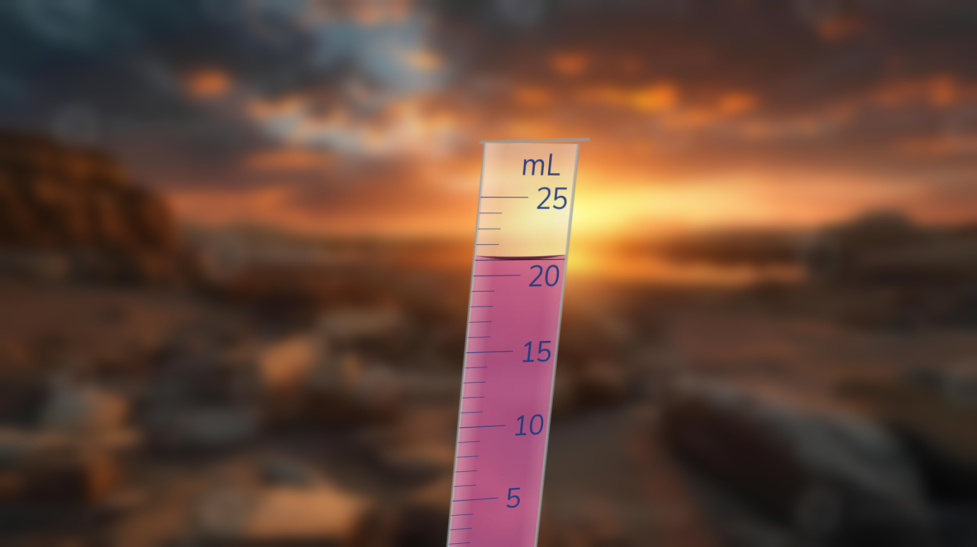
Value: 21 mL
